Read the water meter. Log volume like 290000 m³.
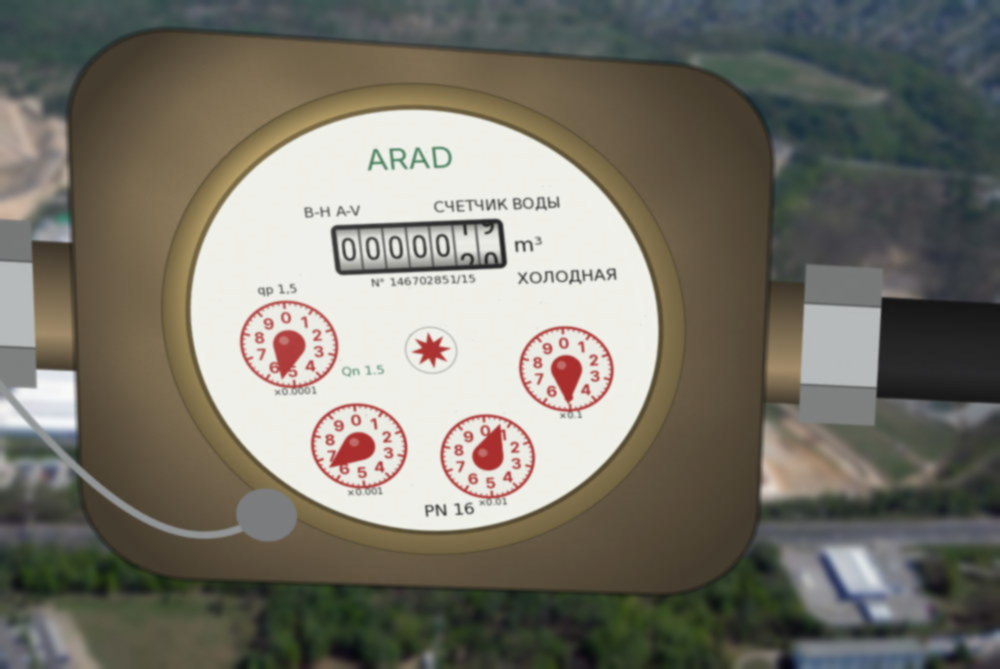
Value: 19.5065 m³
